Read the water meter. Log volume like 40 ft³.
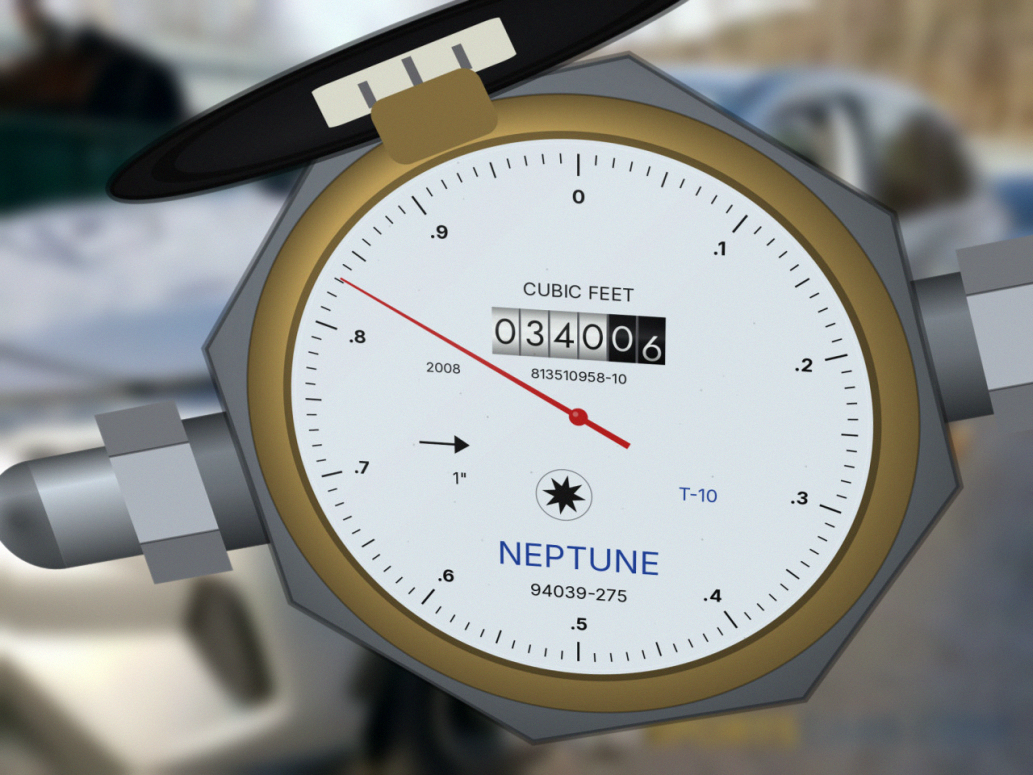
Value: 34005.83 ft³
